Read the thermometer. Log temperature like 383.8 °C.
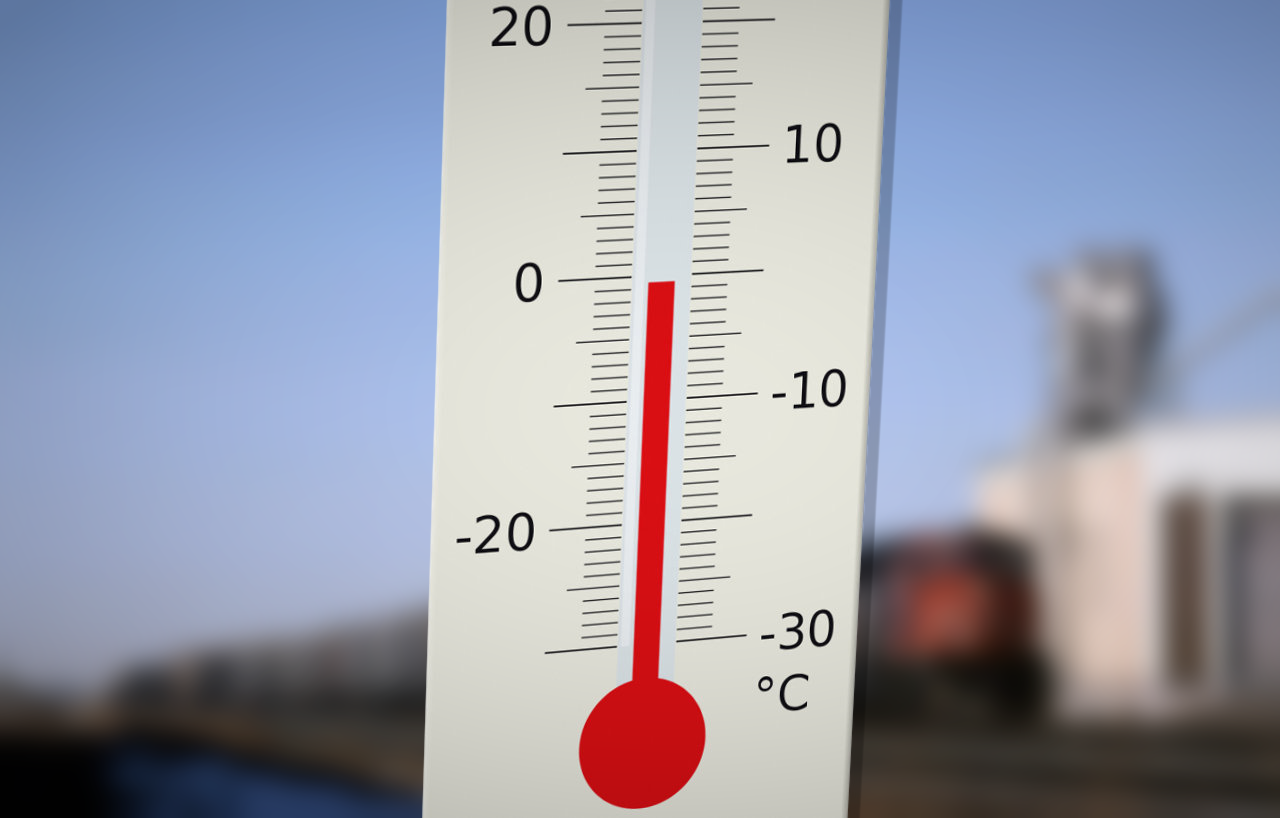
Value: -0.5 °C
